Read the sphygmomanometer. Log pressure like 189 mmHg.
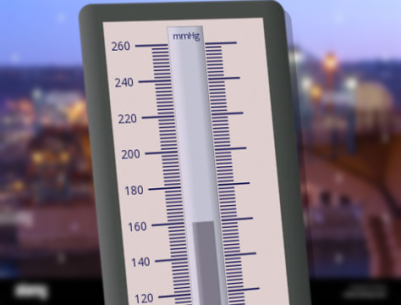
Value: 160 mmHg
